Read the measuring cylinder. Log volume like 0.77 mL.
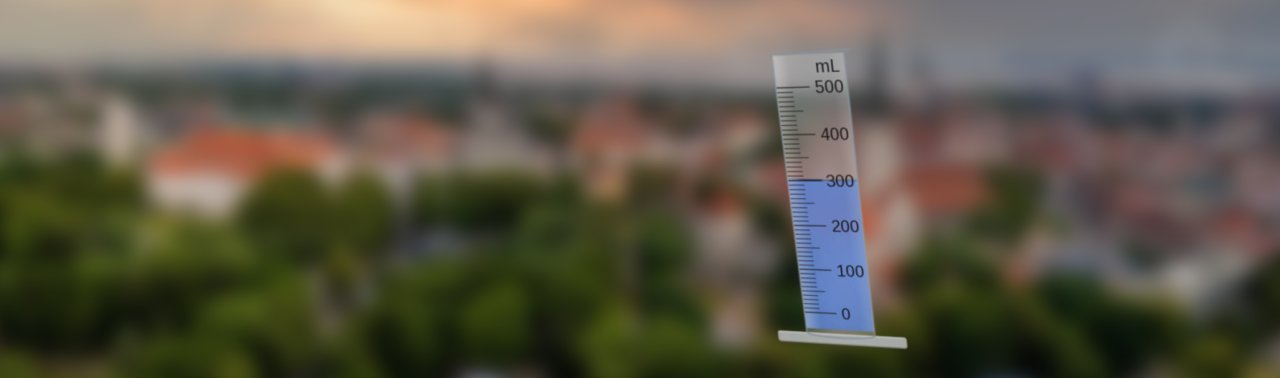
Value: 300 mL
